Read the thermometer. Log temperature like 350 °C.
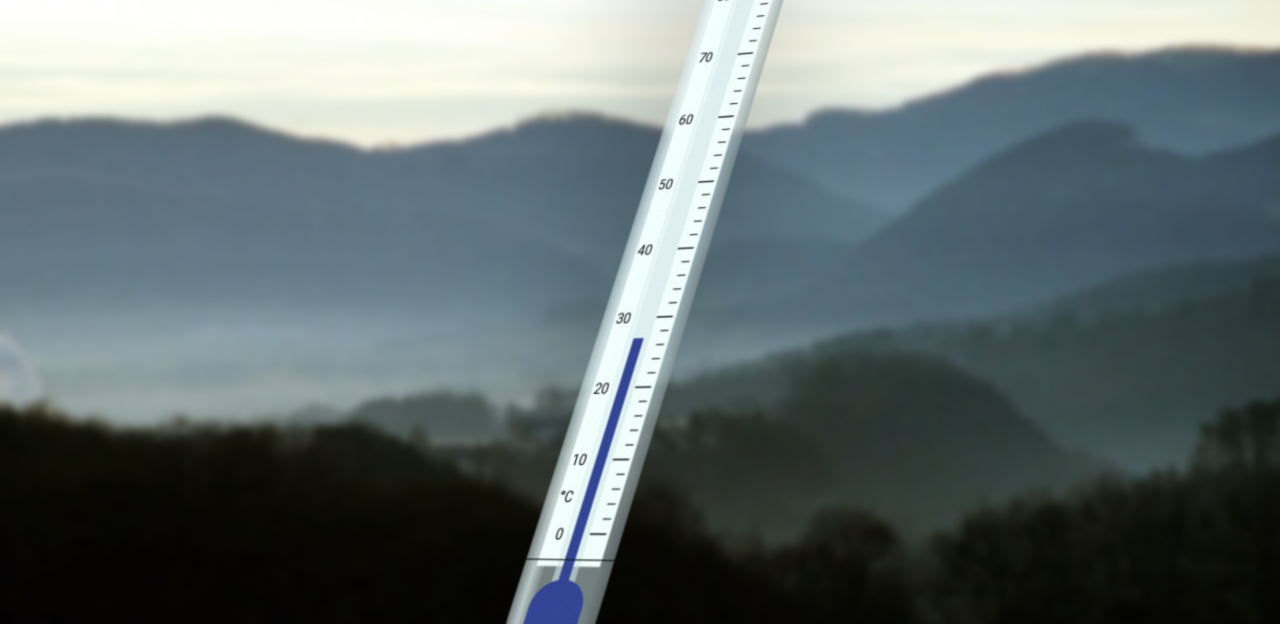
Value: 27 °C
